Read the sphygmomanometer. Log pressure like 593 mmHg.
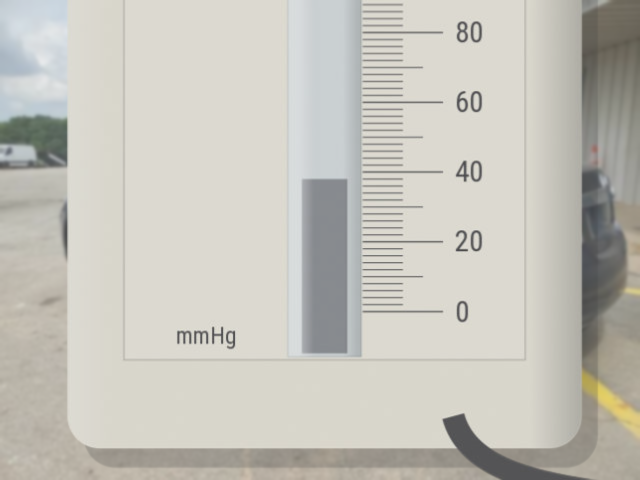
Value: 38 mmHg
